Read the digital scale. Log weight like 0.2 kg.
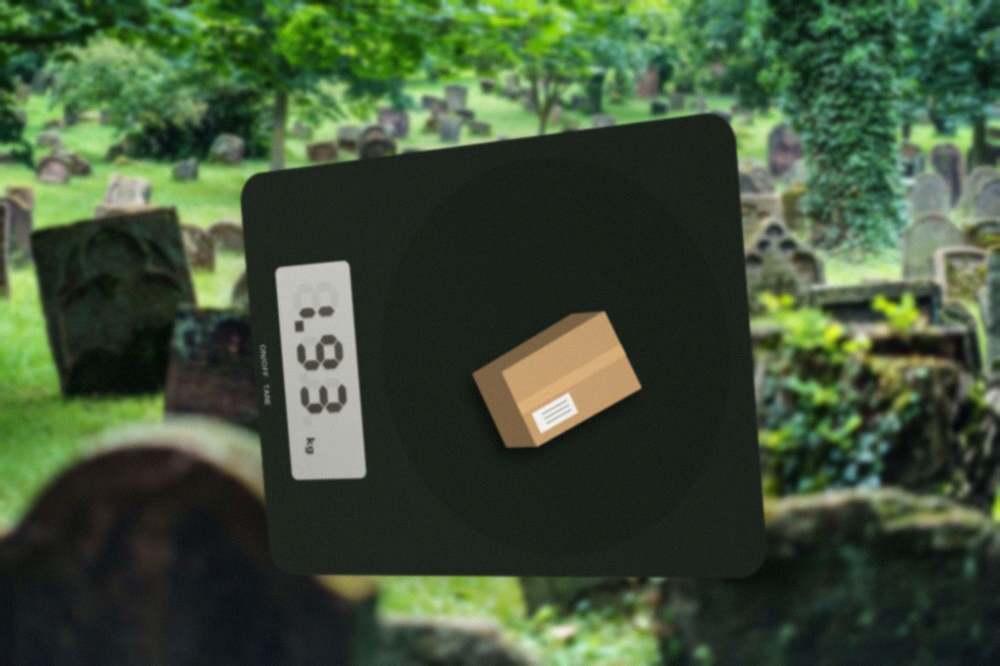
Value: 1.93 kg
